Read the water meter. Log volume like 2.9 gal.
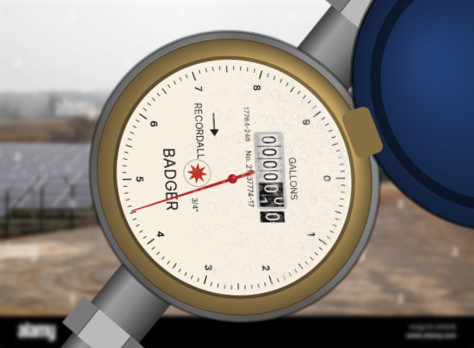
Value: 4.5 gal
